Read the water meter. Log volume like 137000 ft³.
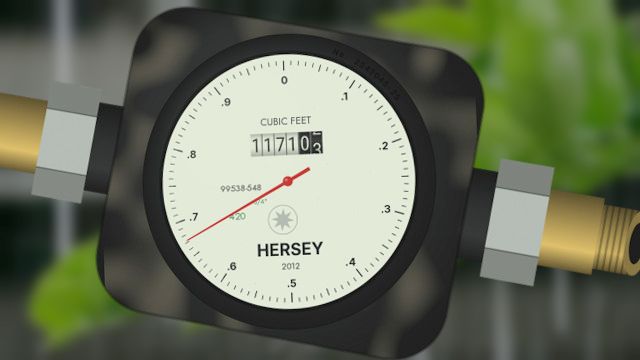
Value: 117102.67 ft³
